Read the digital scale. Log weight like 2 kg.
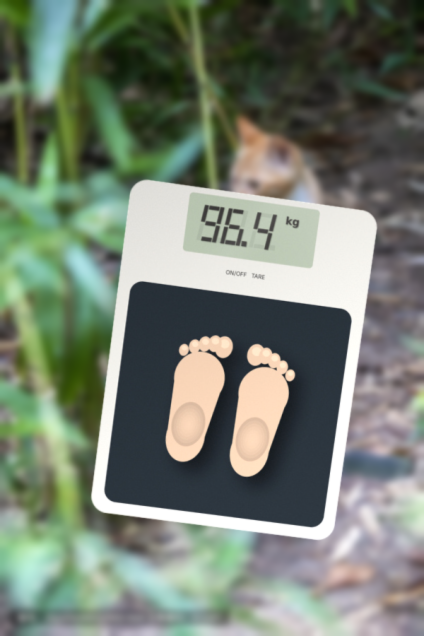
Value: 96.4 kg
